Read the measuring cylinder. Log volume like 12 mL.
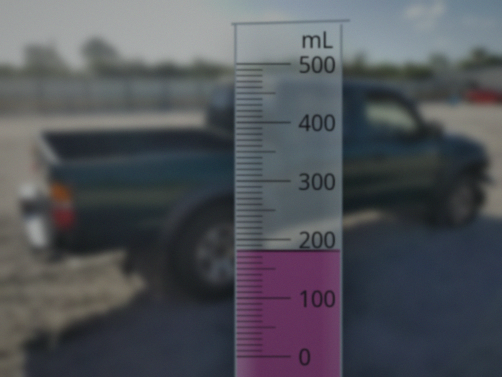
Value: 180 mL
